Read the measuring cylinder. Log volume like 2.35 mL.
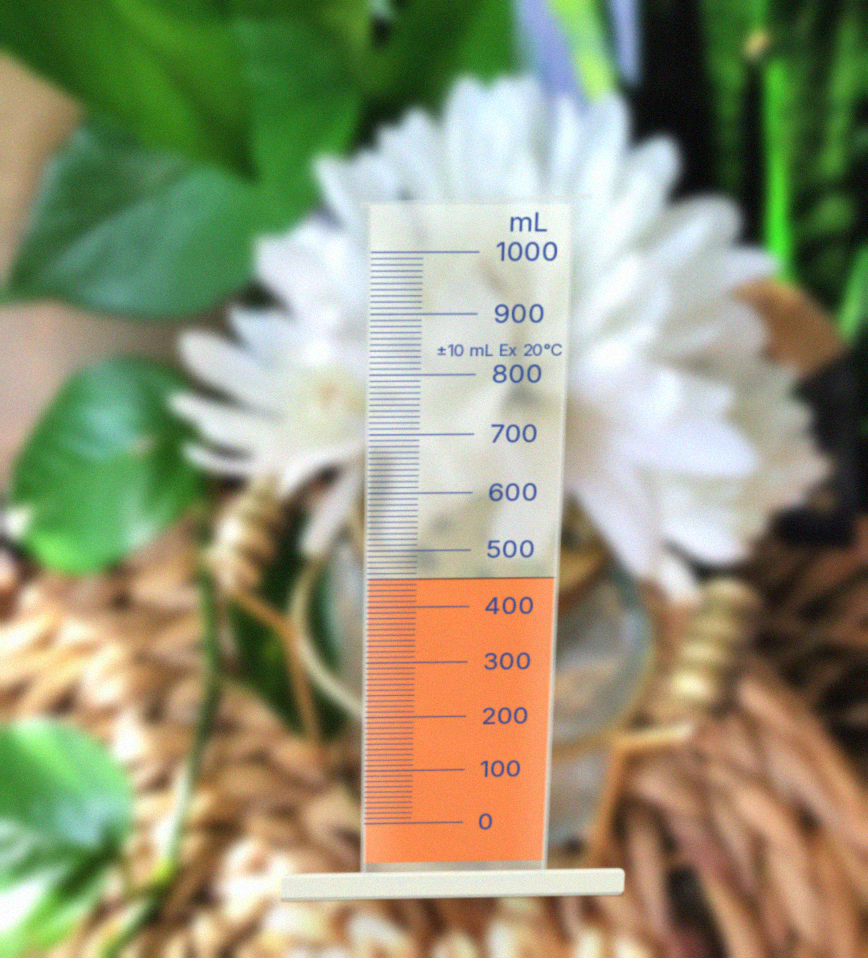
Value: 450 mL
